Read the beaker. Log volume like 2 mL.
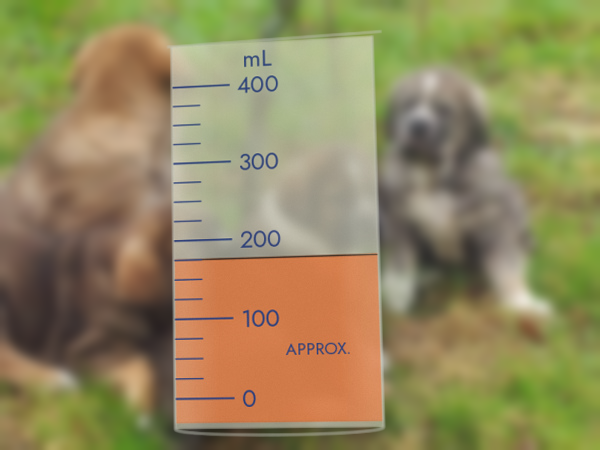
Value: 175 mL
